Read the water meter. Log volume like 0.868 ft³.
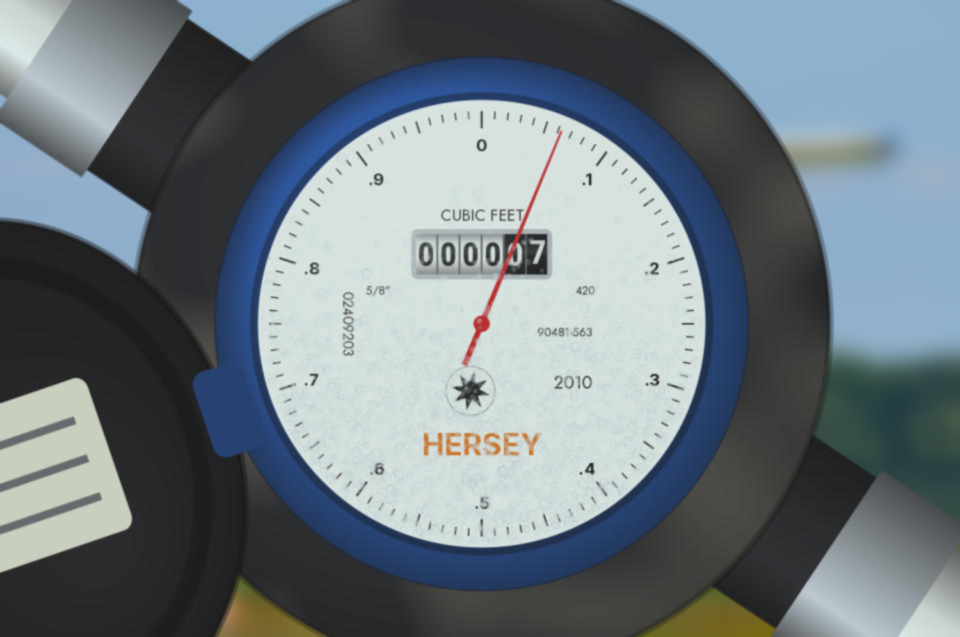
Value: 7.06 ft³
